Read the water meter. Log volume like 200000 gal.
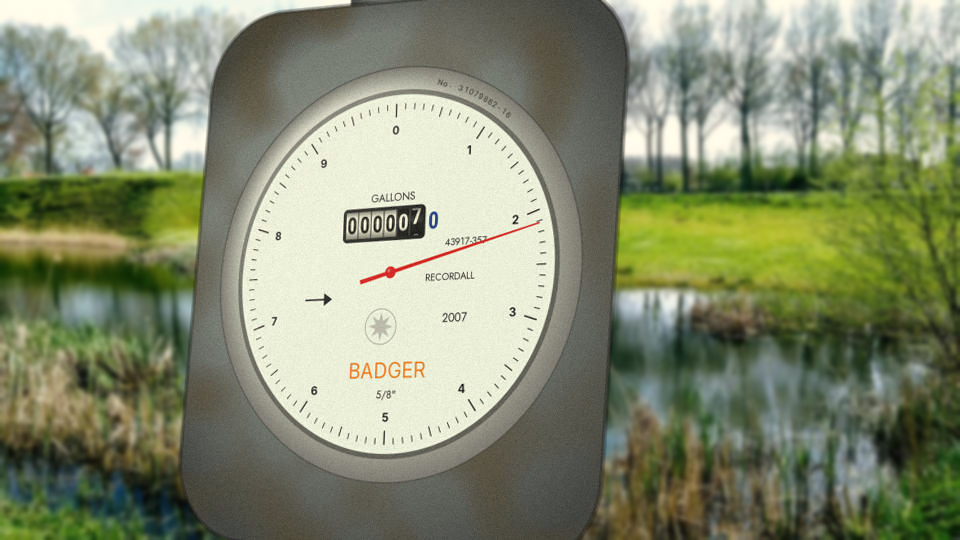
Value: 72.1 gal
